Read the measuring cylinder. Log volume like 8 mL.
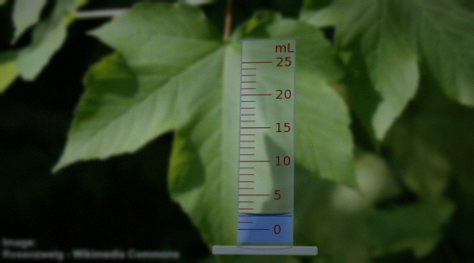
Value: 2 mL
